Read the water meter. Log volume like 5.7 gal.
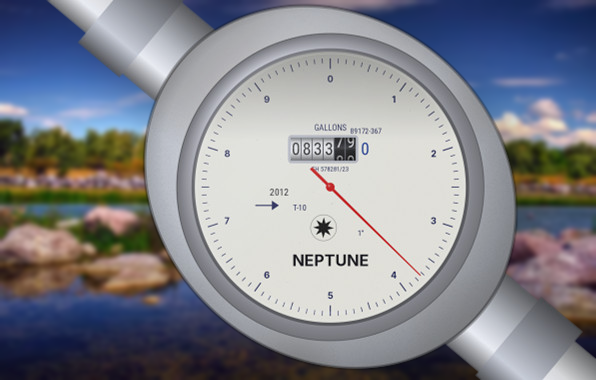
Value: 833793.7 gal
